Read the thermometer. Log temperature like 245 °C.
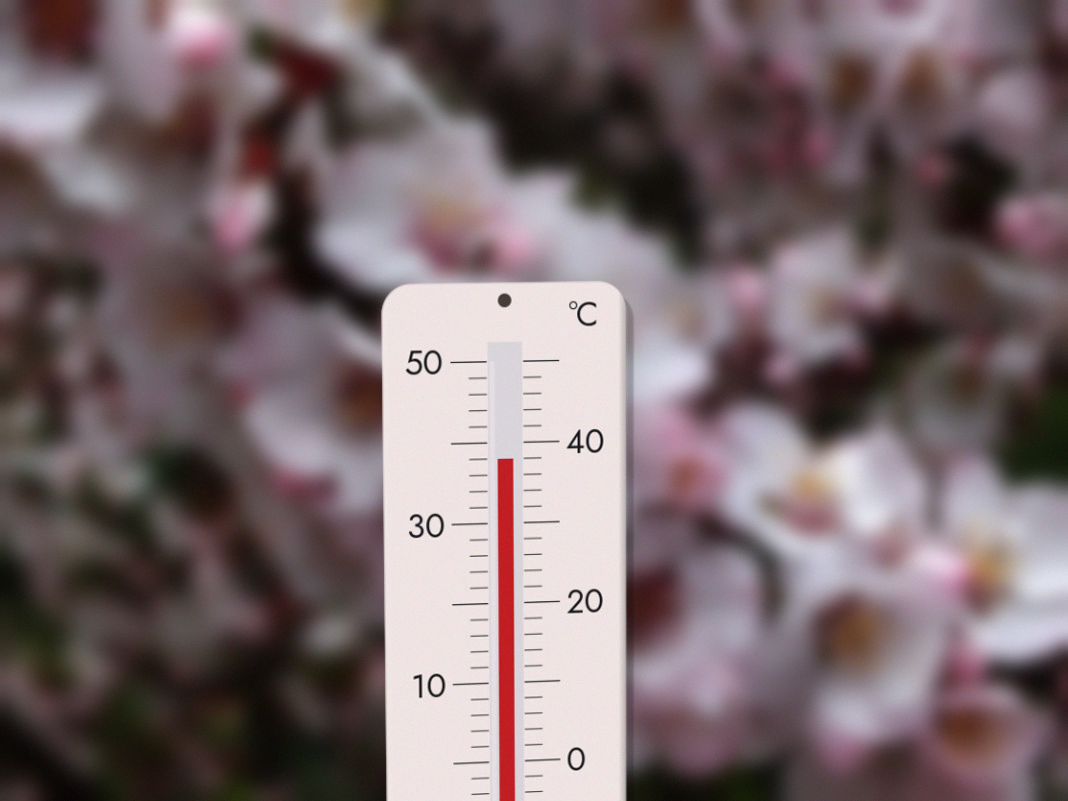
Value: 38 °C
